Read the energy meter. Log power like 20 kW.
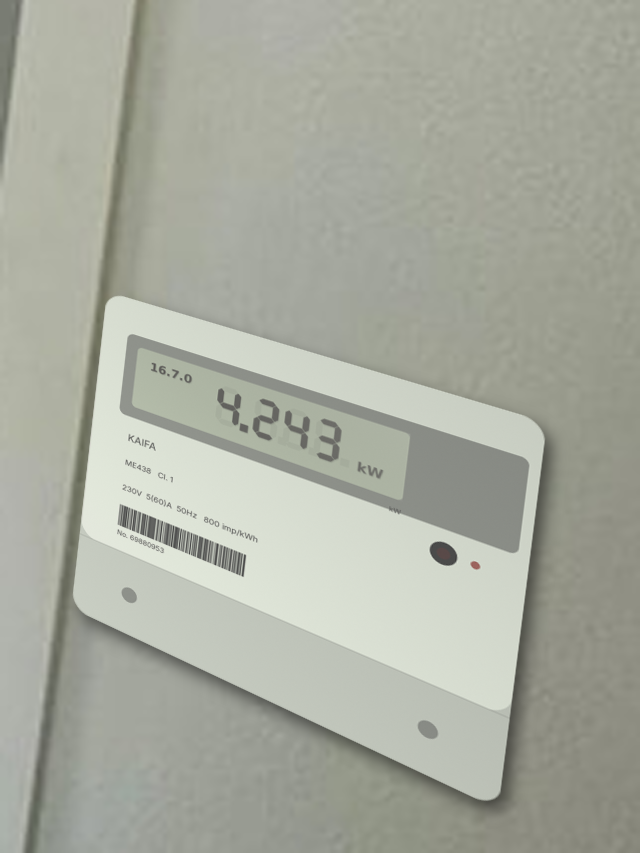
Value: 4.243 kW
